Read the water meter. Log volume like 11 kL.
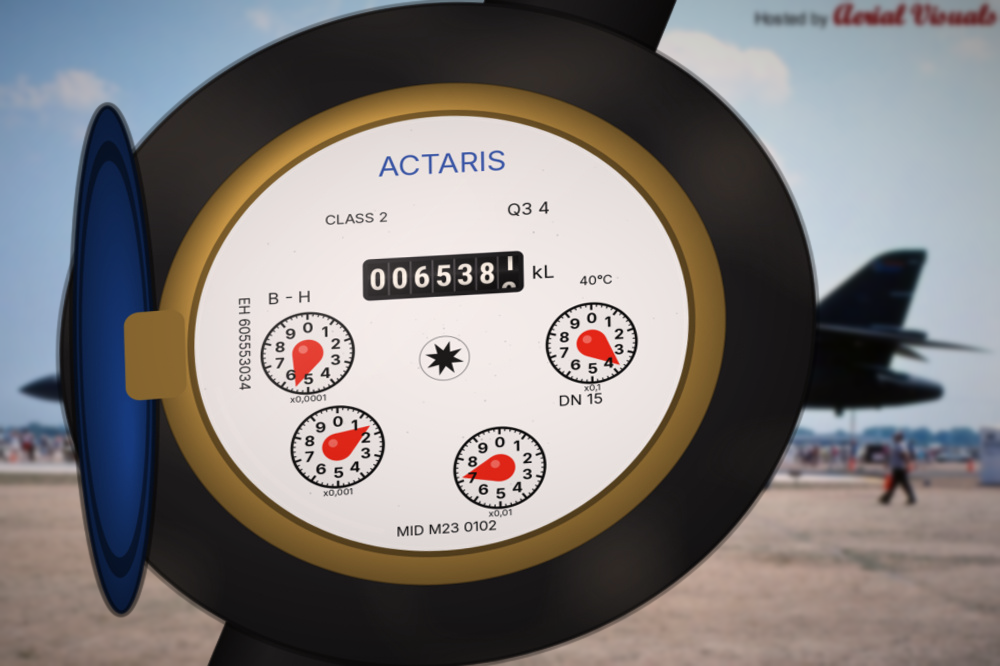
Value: 65381.3715 kL
